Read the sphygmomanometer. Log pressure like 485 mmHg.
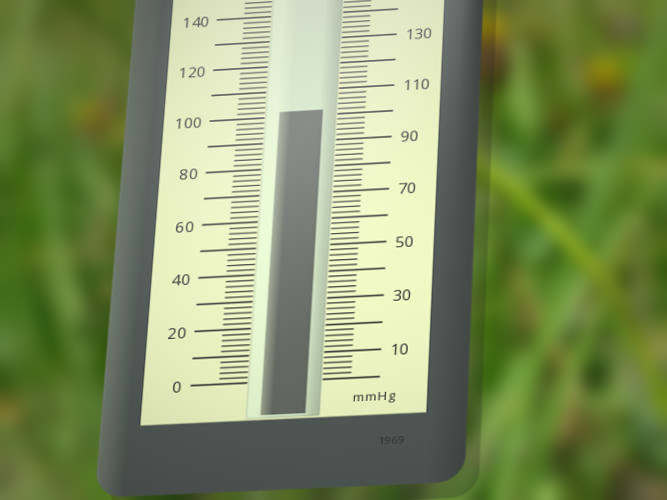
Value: 102 mmHg
